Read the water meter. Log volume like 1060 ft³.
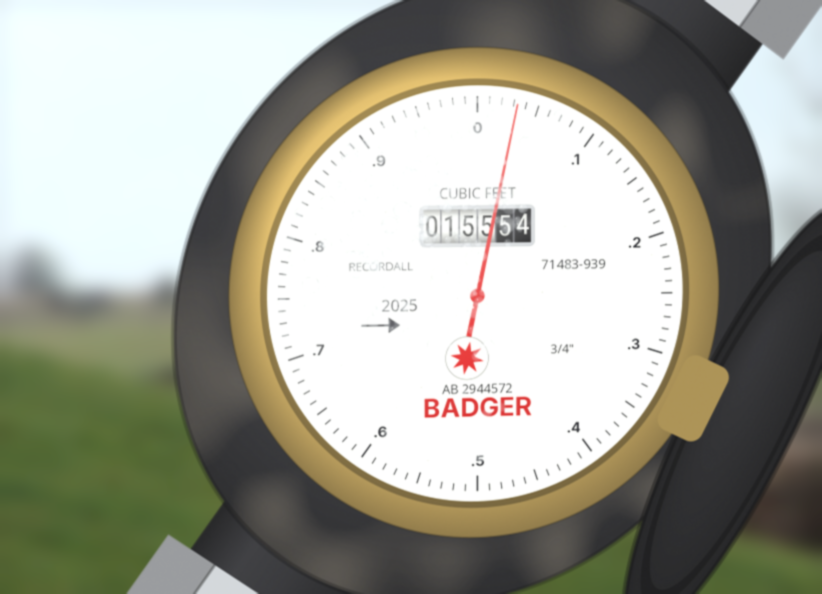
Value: 15554.03 ft³
